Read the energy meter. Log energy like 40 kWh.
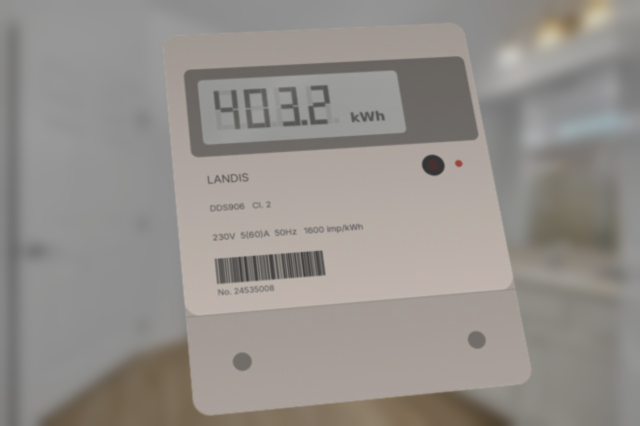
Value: 403.2 kWh
